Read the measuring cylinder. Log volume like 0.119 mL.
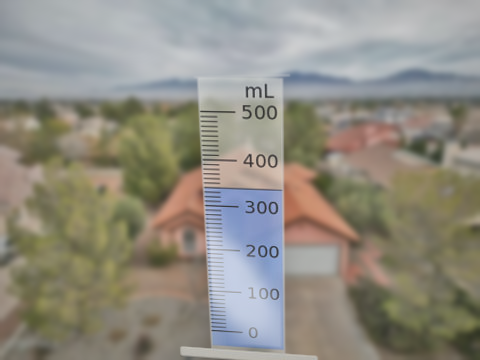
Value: 340 mL
